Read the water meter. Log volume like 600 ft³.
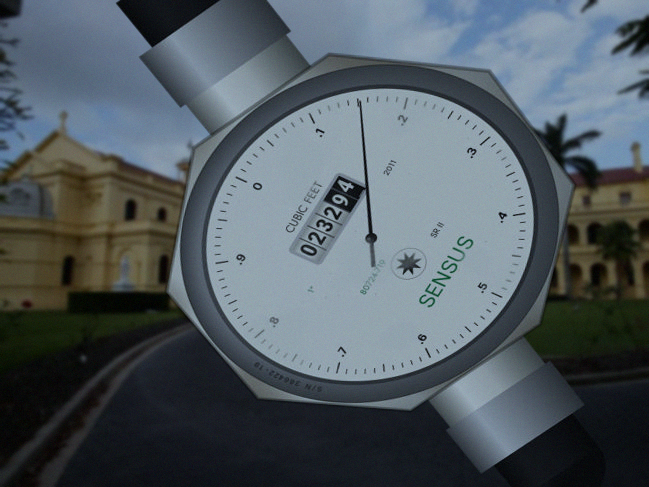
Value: 23294.15 ft³
